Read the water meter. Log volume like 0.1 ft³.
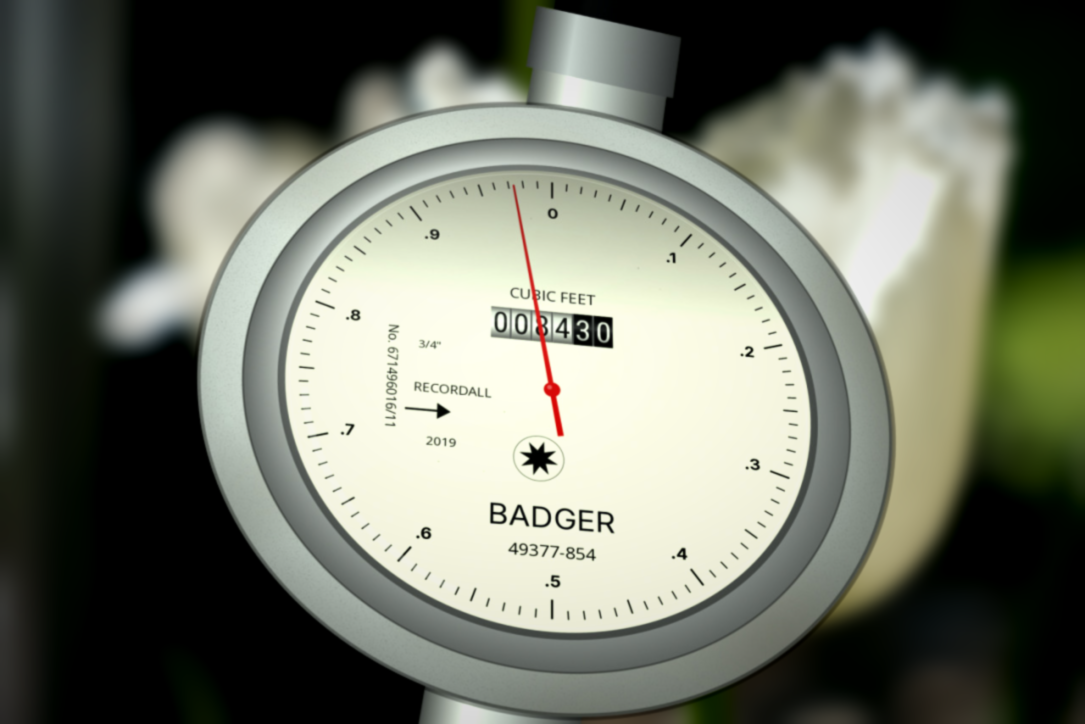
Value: 8429.97 ft³
